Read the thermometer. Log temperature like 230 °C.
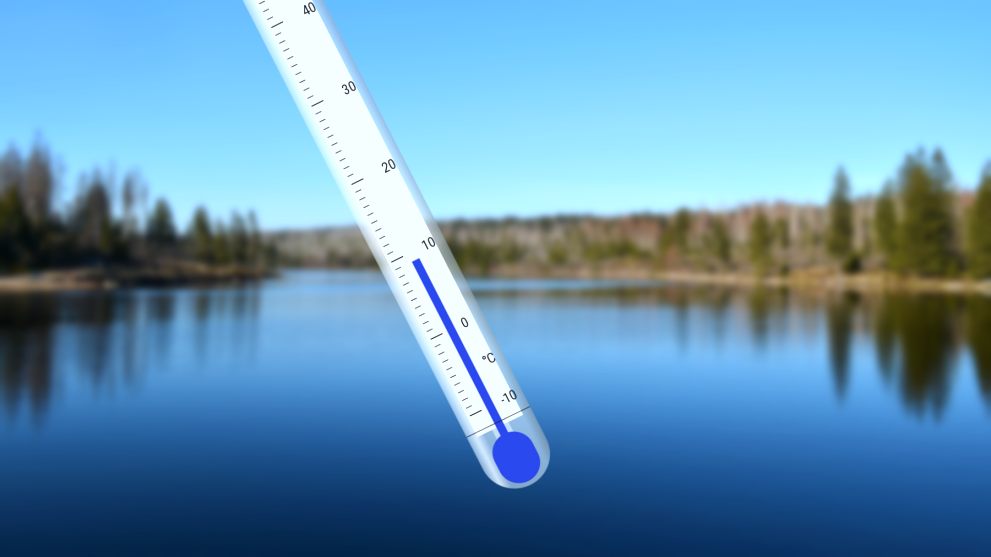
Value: 9 °C
